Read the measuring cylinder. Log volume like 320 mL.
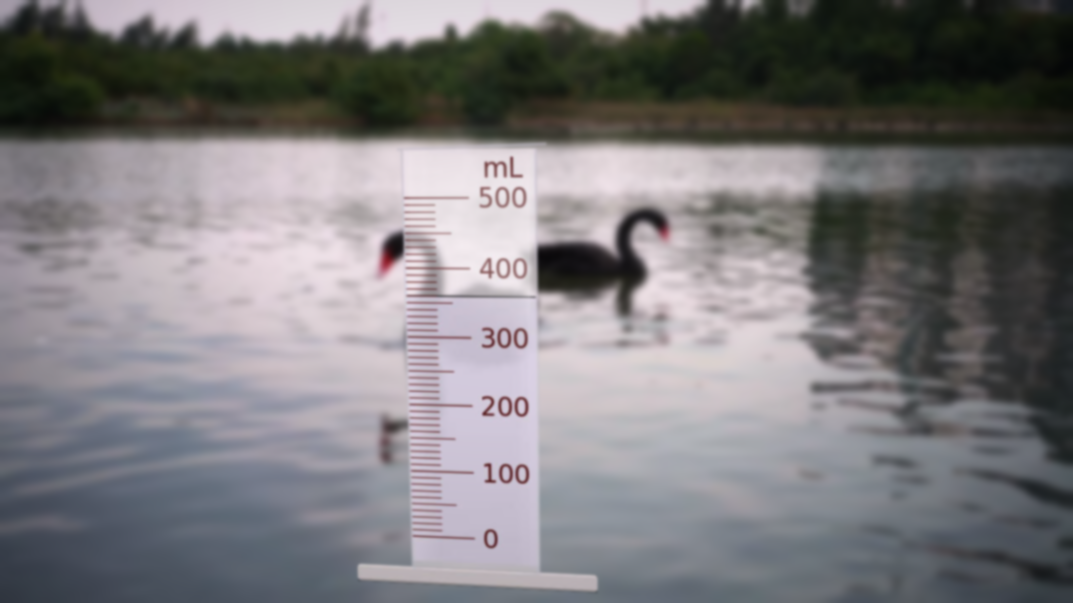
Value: 360 mL
